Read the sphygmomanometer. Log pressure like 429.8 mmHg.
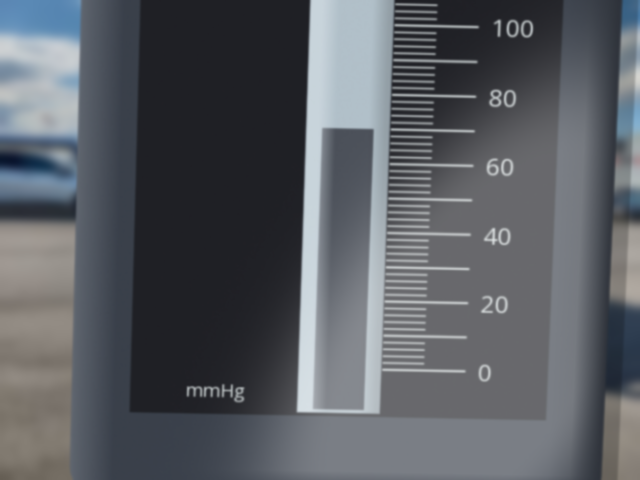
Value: 70 mmHg
